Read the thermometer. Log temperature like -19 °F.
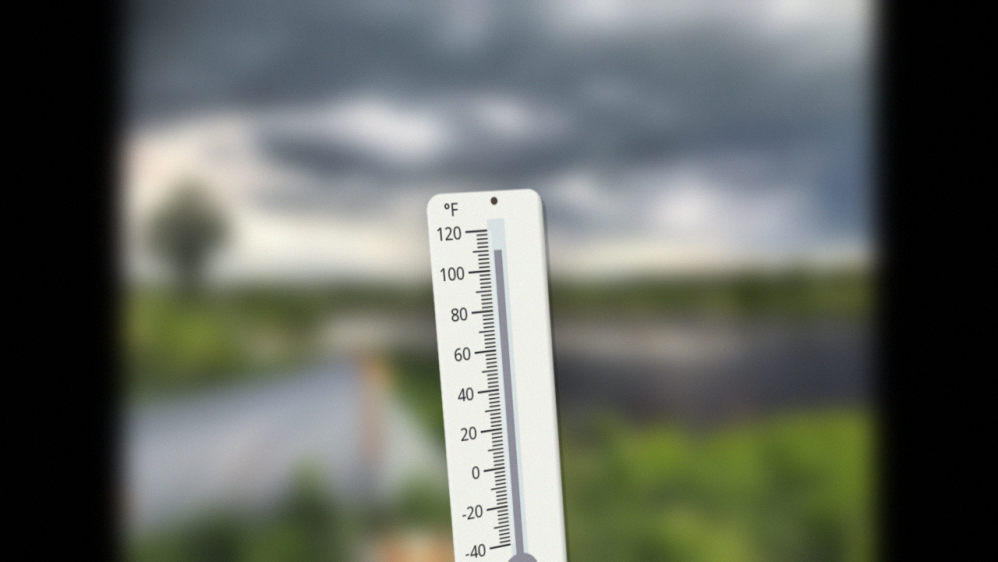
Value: 110 °F
